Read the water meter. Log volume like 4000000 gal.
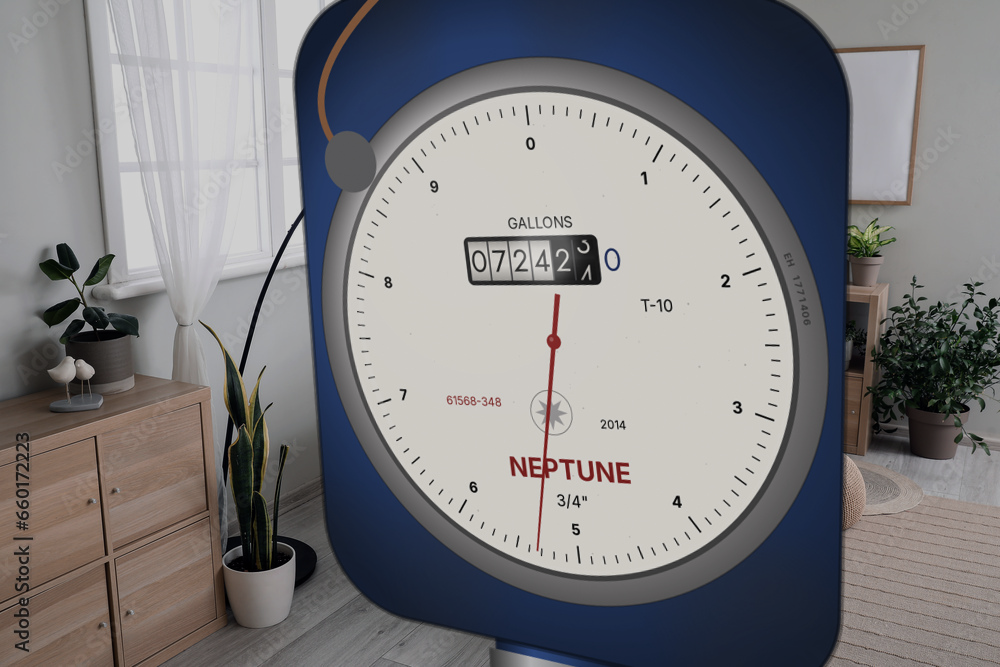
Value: 724235.3 gal
